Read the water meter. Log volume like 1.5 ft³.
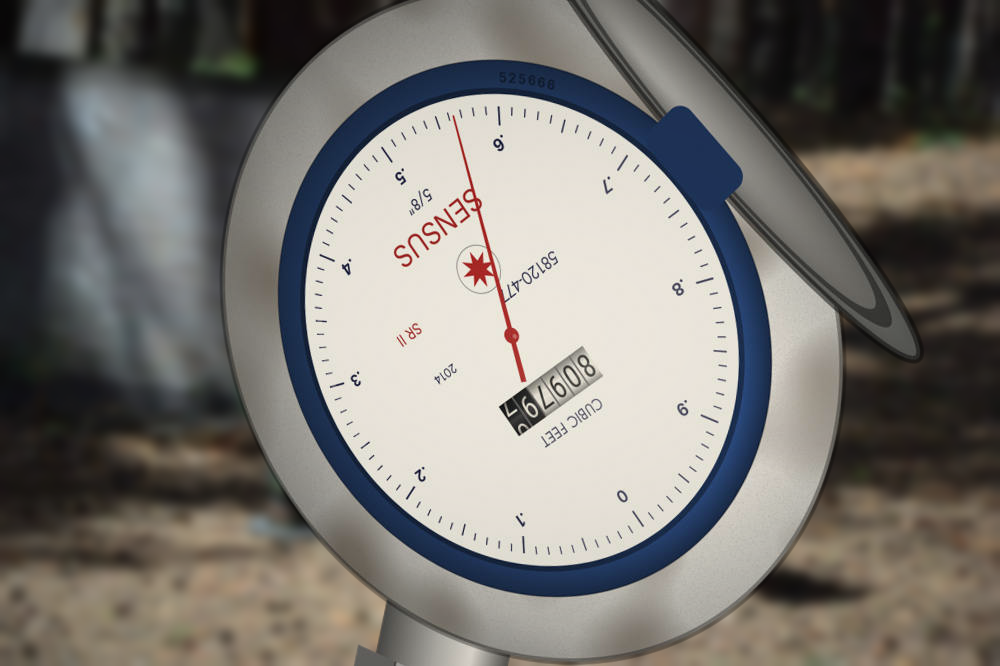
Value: 809796.56 ft³
